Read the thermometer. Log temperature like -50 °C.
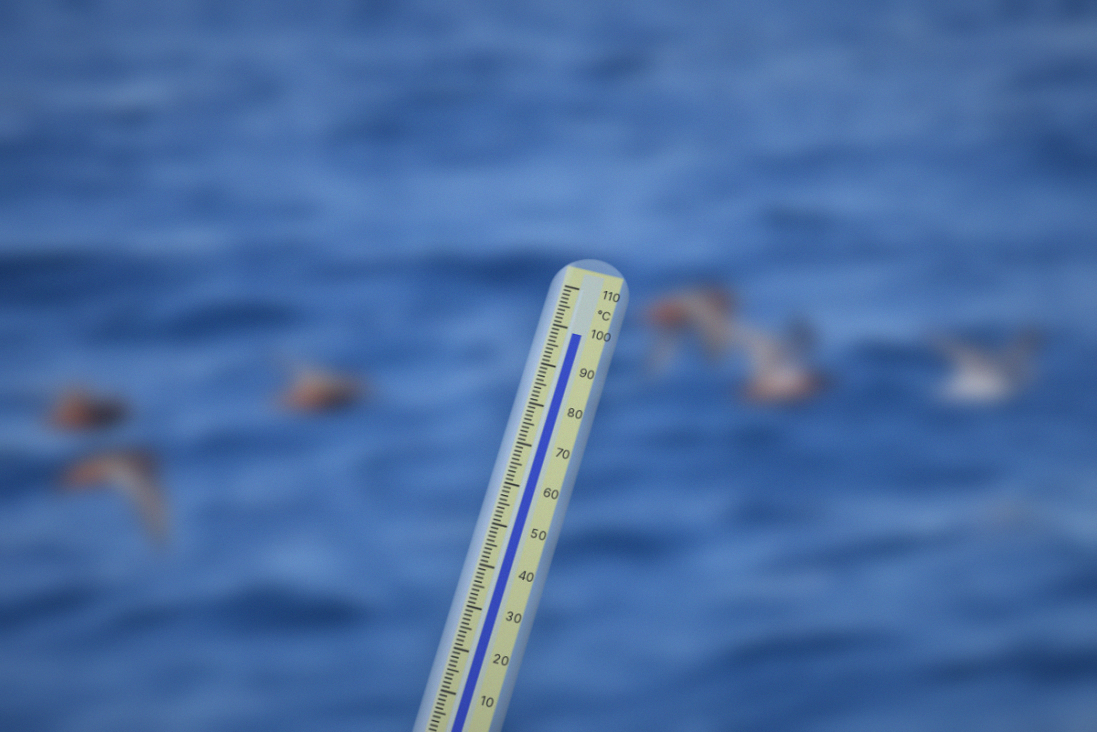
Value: 99 °C
